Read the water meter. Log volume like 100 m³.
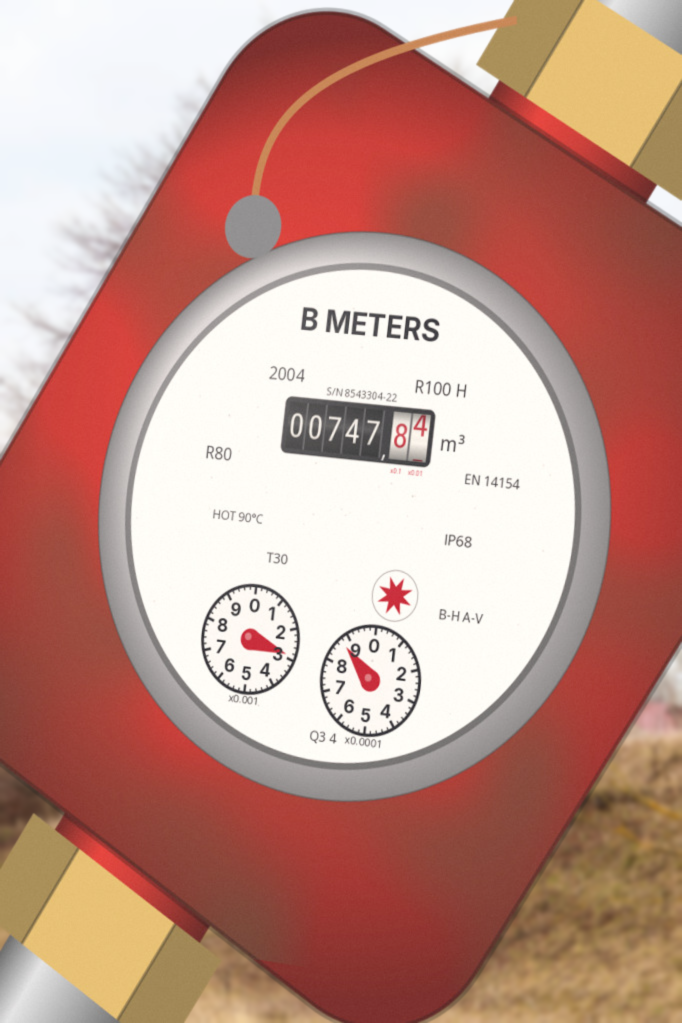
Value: 747.8428 m³
